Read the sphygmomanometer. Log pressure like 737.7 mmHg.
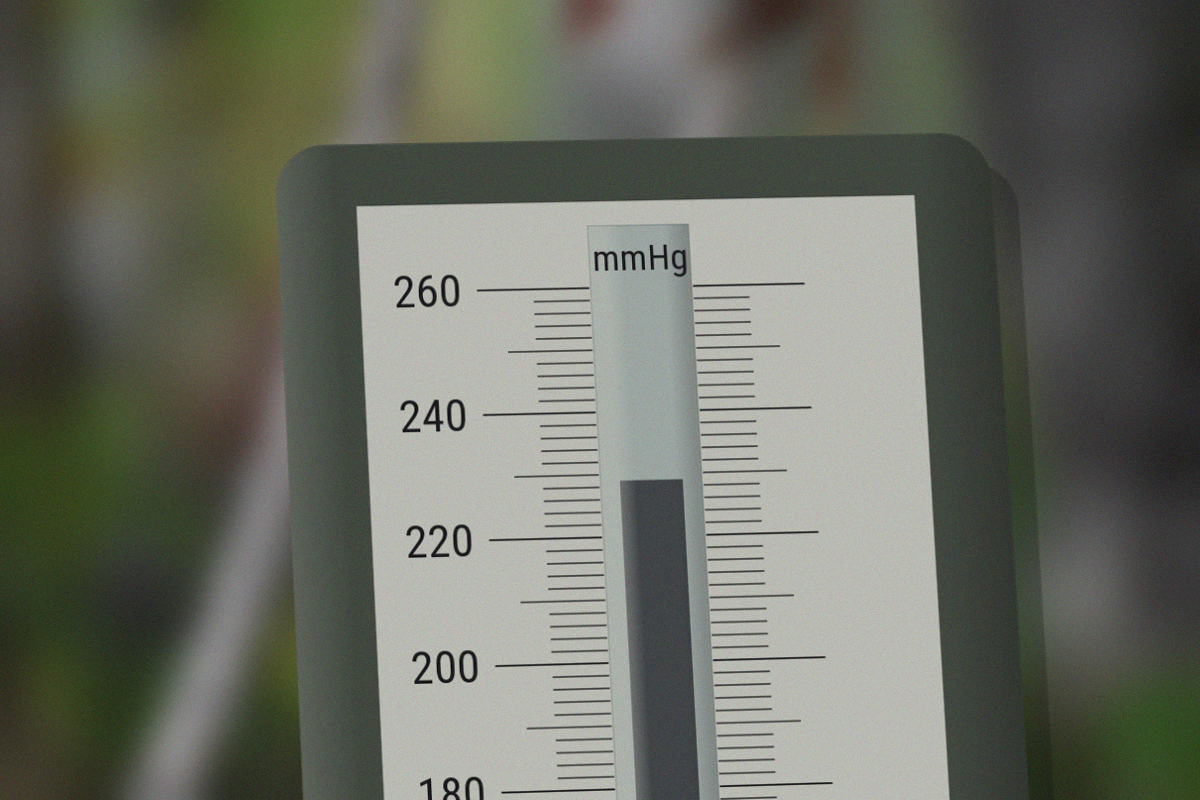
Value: 229 mmHg
